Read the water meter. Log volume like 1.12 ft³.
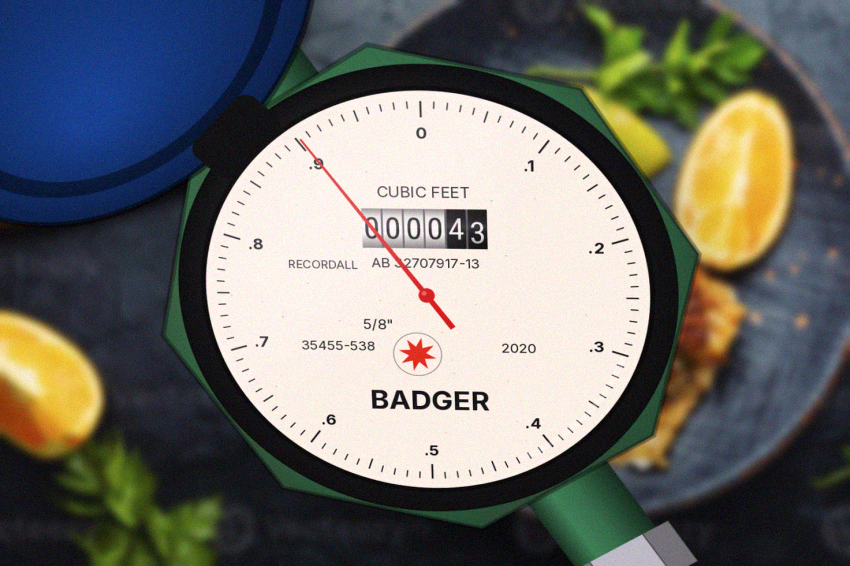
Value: 42.90 ft³
